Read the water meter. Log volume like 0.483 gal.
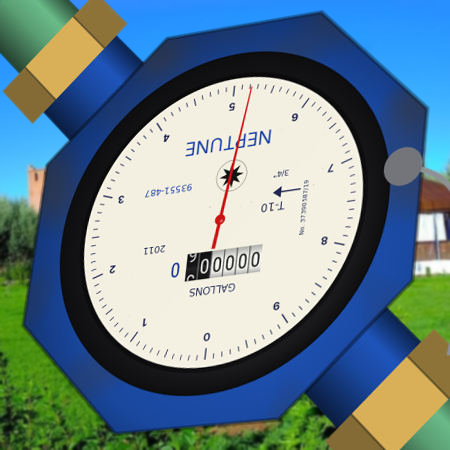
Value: 55.2 gal
